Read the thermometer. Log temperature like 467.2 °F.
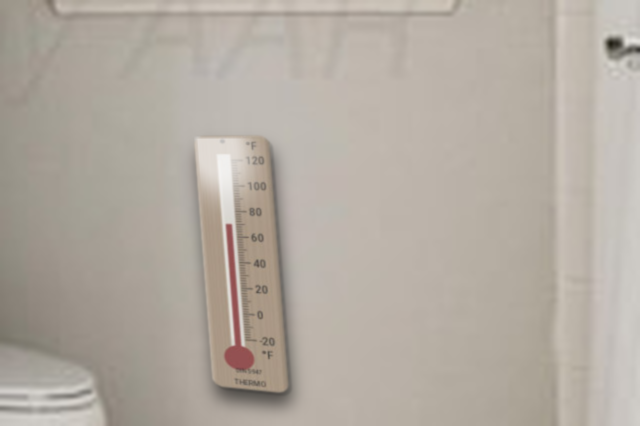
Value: 70 °F
